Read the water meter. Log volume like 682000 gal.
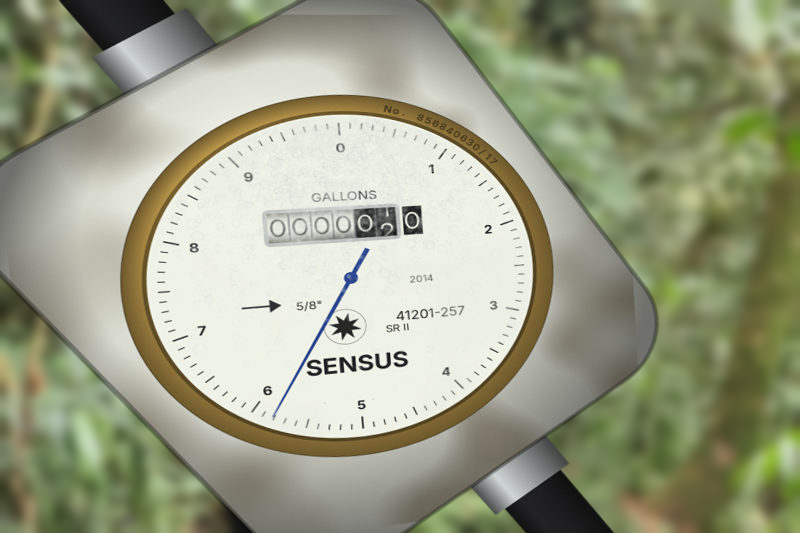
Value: 15.8 gal
